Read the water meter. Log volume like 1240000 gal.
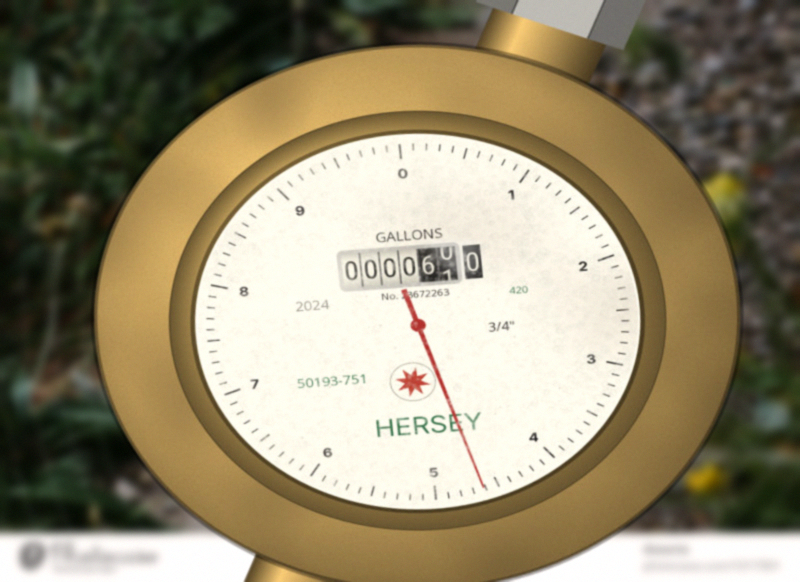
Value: 604.6 gal
